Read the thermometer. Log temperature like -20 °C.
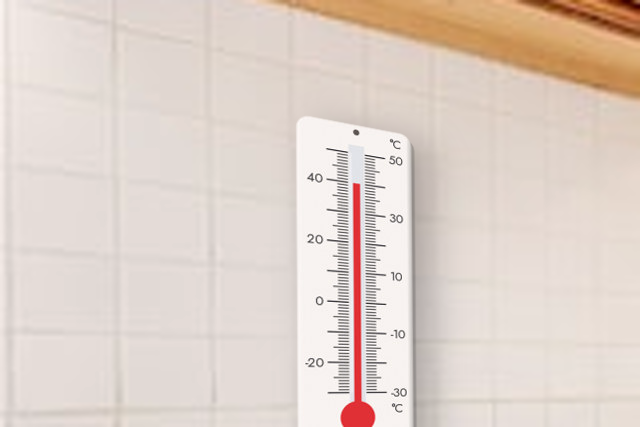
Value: 40 °C
